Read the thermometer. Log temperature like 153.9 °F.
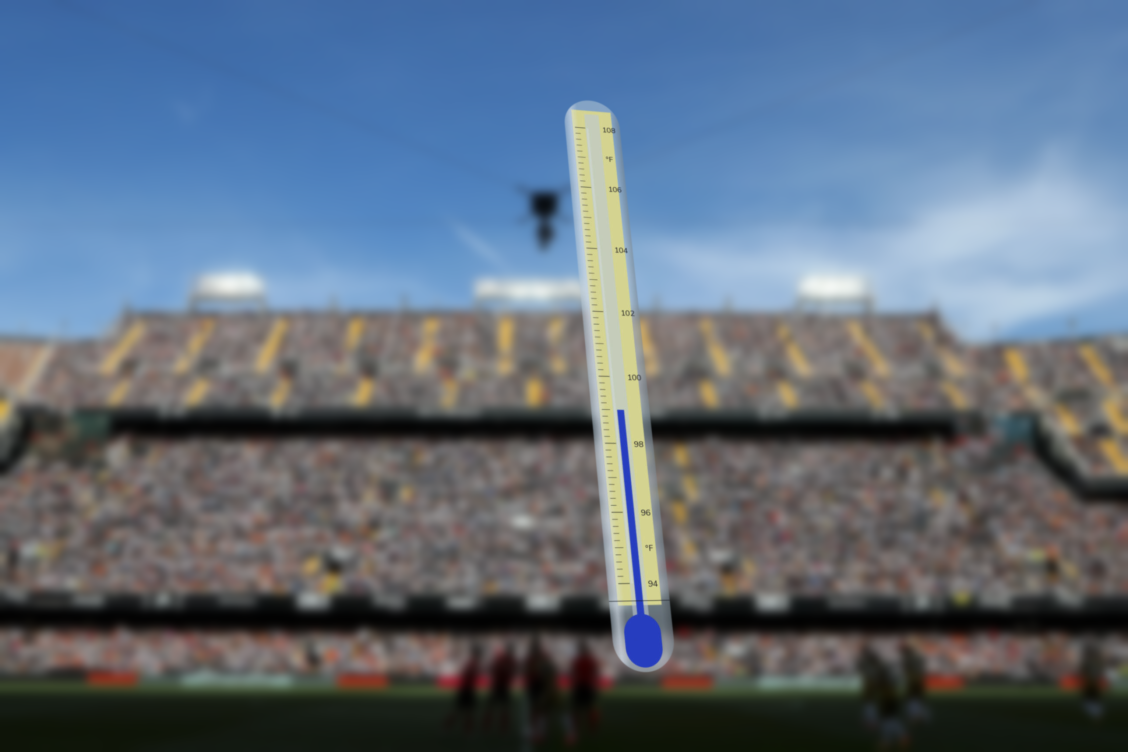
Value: 99 °F
